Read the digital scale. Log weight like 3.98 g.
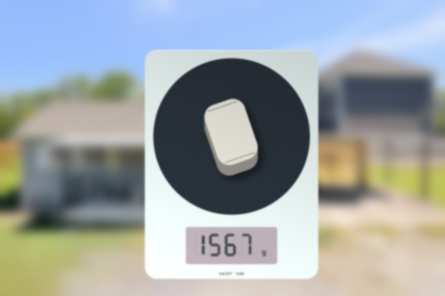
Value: 1567 g
